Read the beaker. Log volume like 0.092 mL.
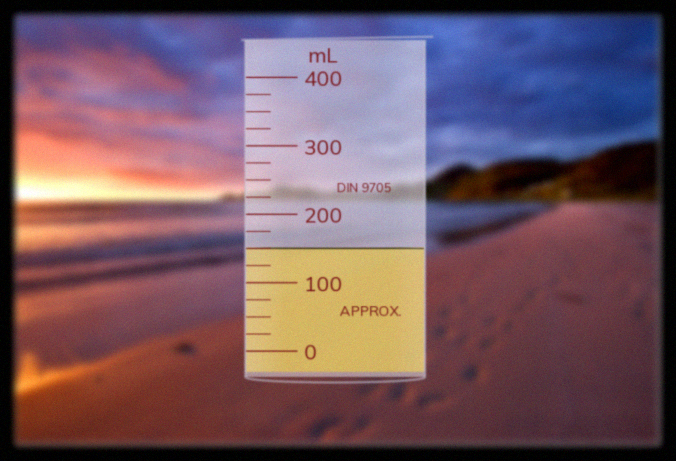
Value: 150 mL
